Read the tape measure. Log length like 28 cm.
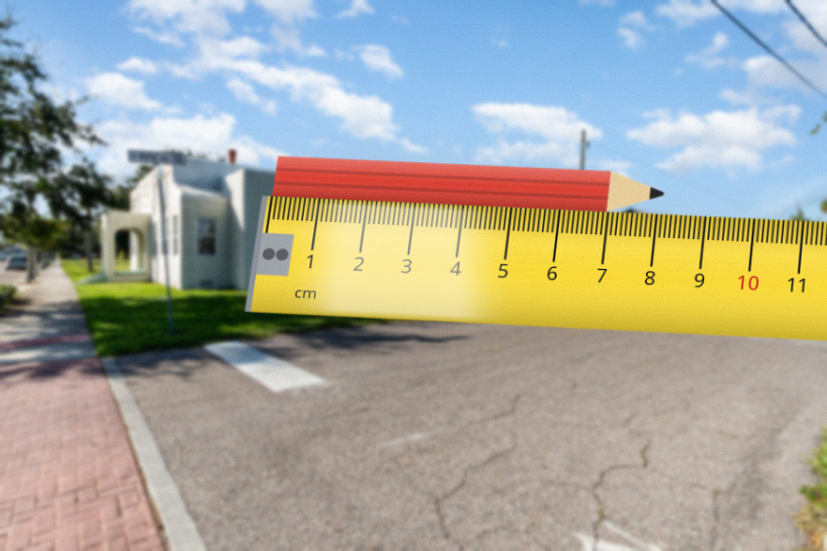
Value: 8.1 cm
